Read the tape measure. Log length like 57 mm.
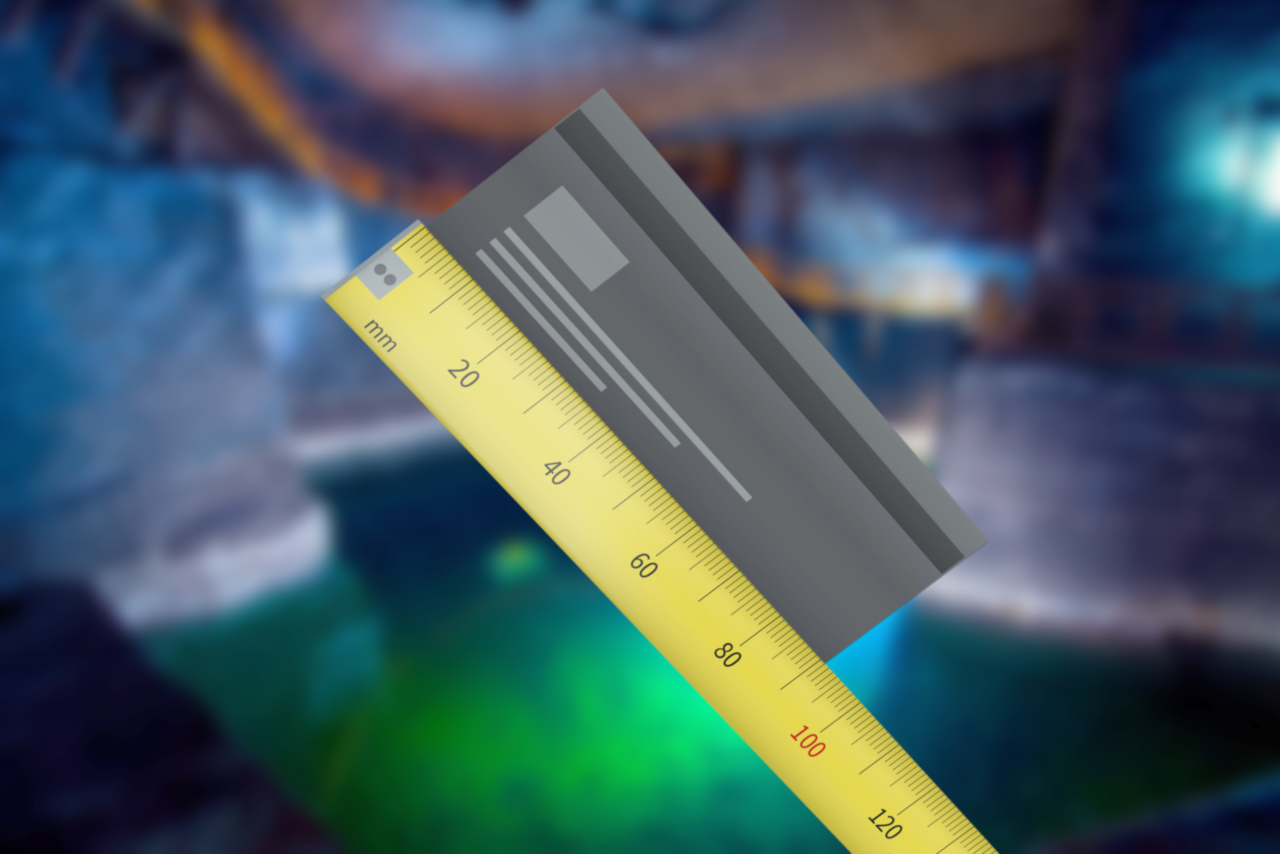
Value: 91 mm
